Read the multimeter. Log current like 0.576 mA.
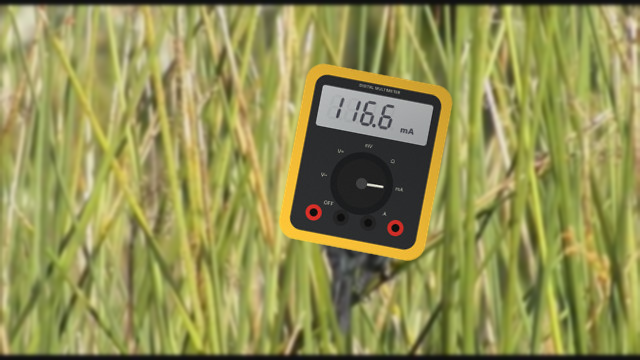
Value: 116.6 mA
